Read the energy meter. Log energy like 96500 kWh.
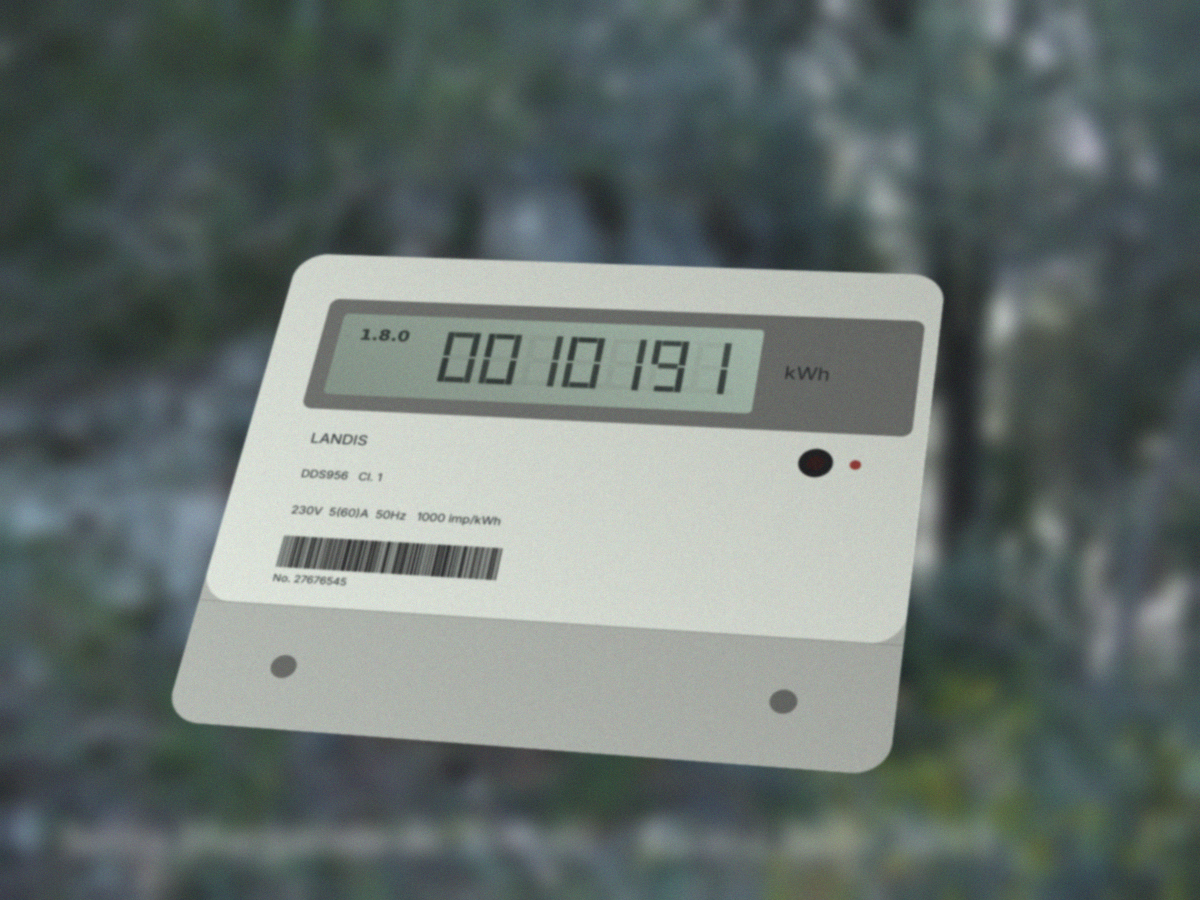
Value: 10191 kWh
